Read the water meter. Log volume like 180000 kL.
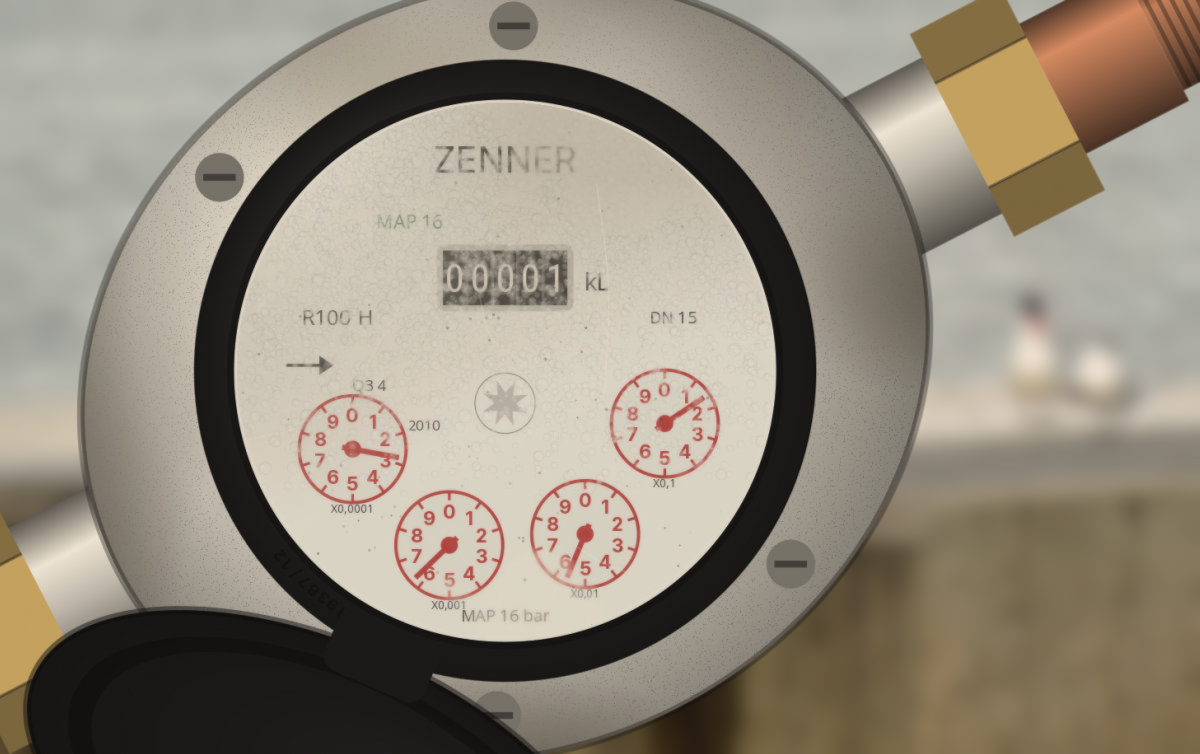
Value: 1.1562 kL
